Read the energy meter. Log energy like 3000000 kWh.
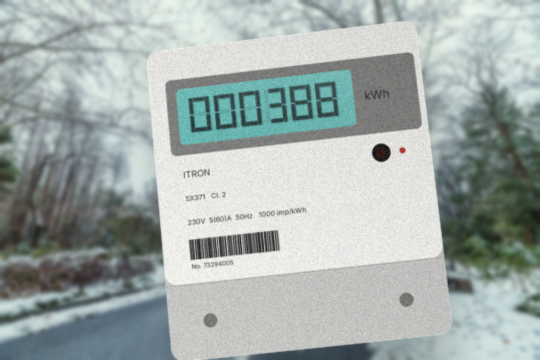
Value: 388 kWh
